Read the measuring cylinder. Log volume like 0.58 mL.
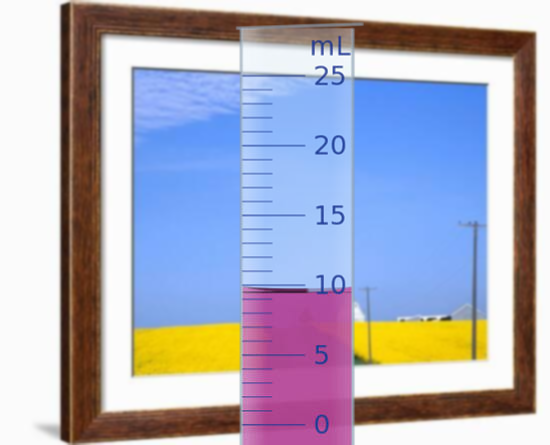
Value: 9.5 mL
